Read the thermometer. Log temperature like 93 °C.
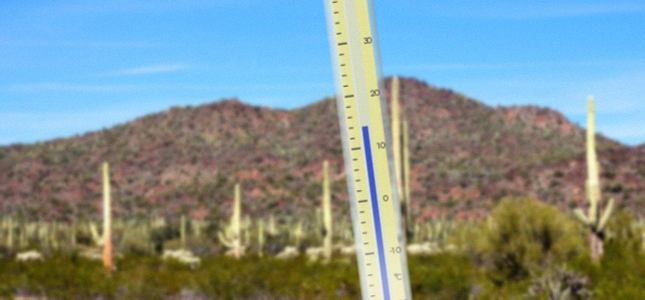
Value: 14 °C
